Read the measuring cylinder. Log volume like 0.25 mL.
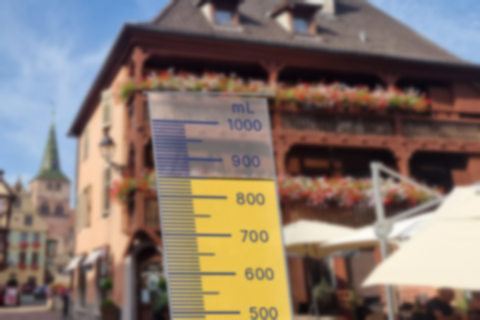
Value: 850 mL
